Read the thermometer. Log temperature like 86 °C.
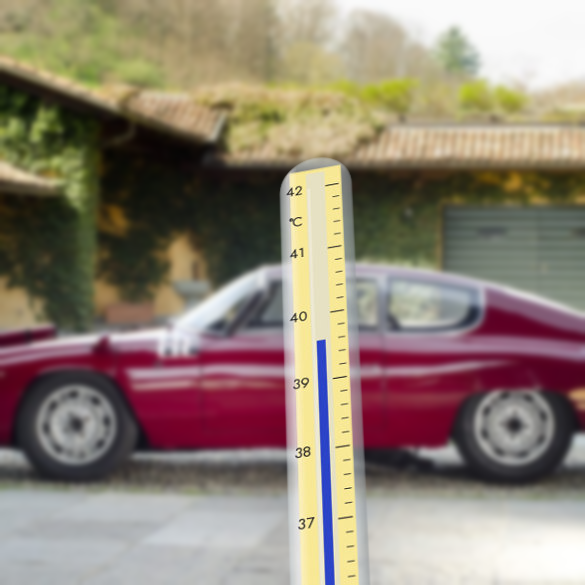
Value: 39.6 °C
